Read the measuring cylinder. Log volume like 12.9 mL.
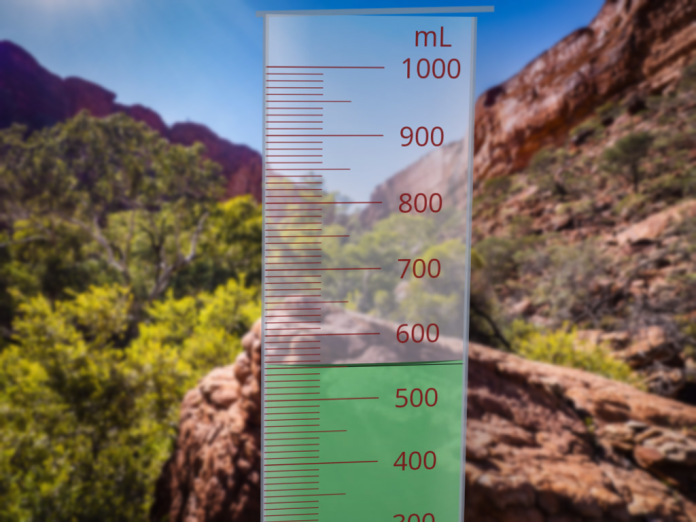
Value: 550 mL
